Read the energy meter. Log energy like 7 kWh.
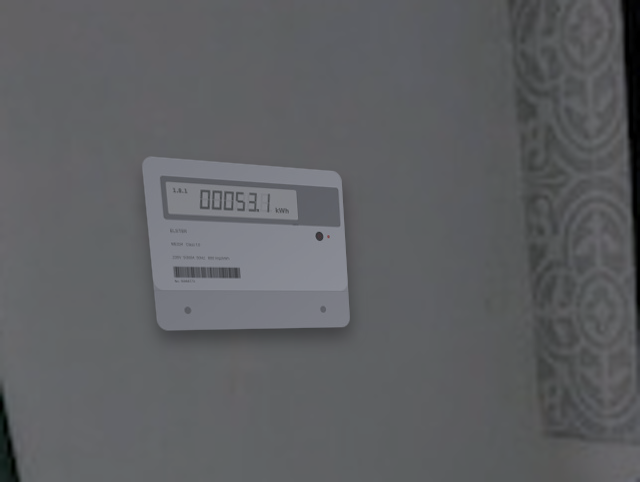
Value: 53.1 kWh
